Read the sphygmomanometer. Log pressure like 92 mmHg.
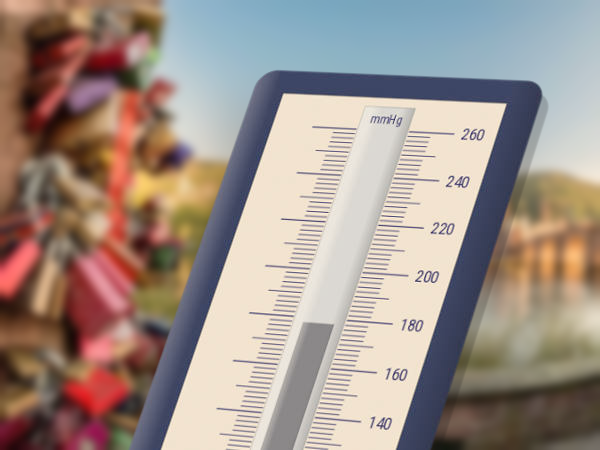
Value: 178 mmHg
